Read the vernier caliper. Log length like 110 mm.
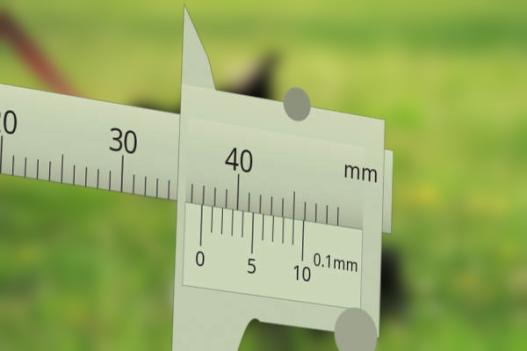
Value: 36.9 mm
